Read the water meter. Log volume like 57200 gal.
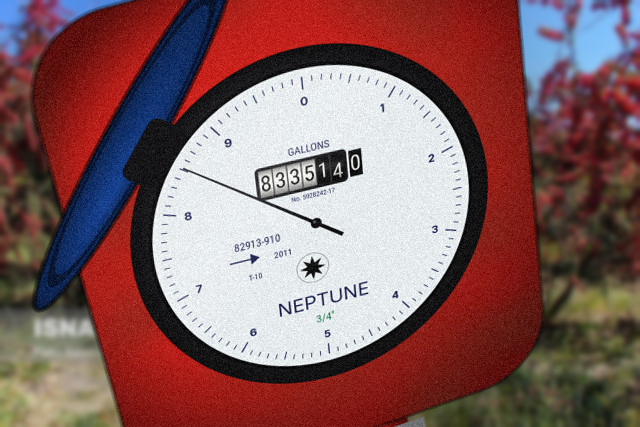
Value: 8335138.5 gal
